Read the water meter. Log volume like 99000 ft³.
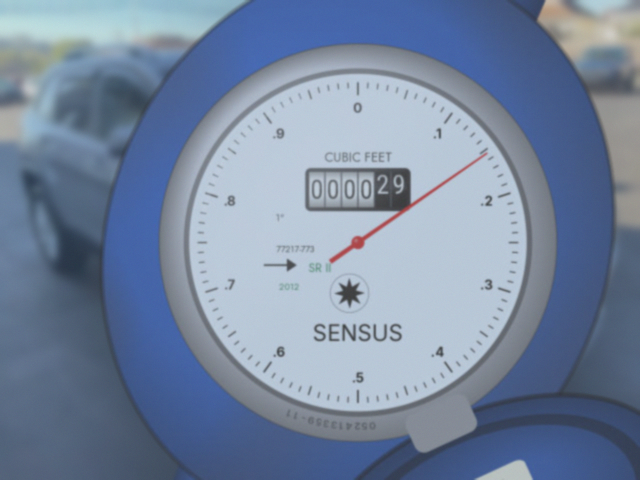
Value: 29.15 ft³
